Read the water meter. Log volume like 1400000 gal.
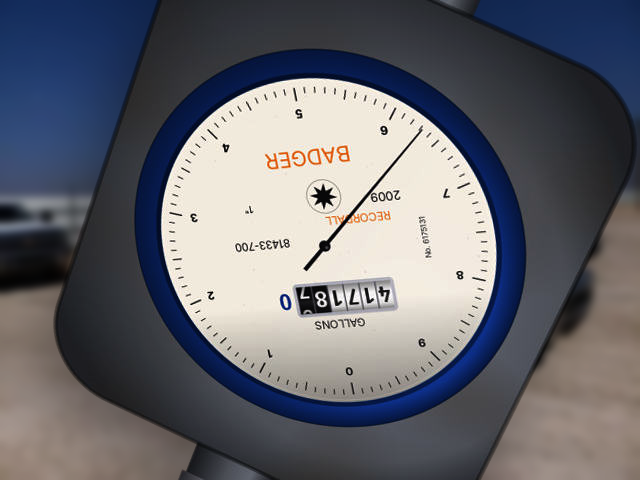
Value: 4171866.3 gal
